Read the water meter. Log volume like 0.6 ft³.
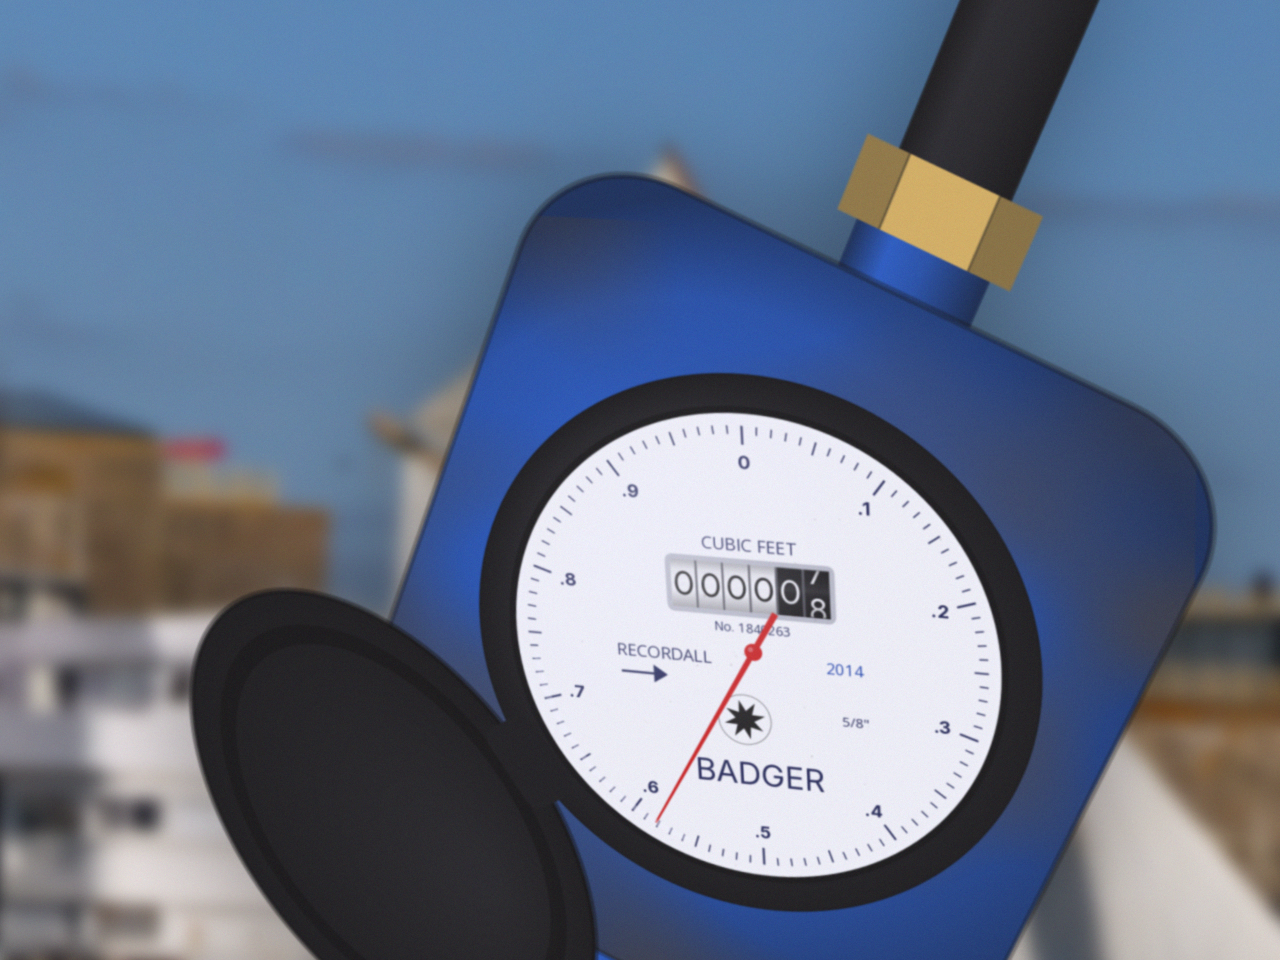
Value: 7.58 ft³
